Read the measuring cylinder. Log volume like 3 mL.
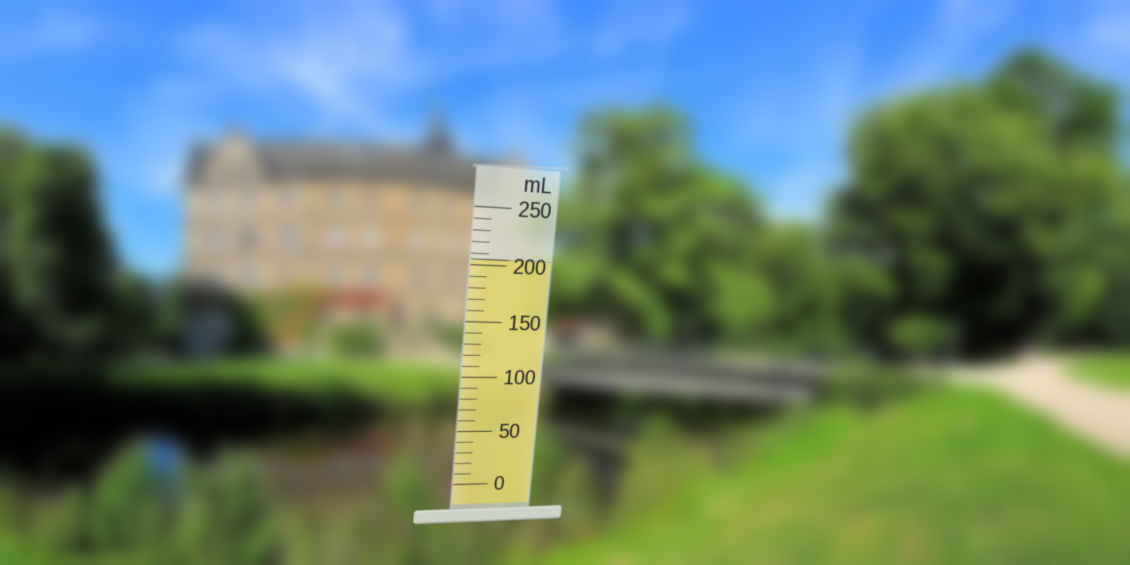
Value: 205 mL
